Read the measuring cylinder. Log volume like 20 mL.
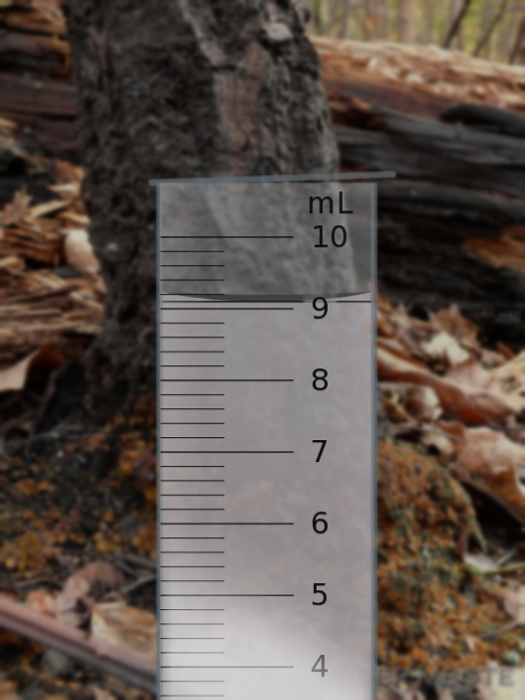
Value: 9.1 mL
